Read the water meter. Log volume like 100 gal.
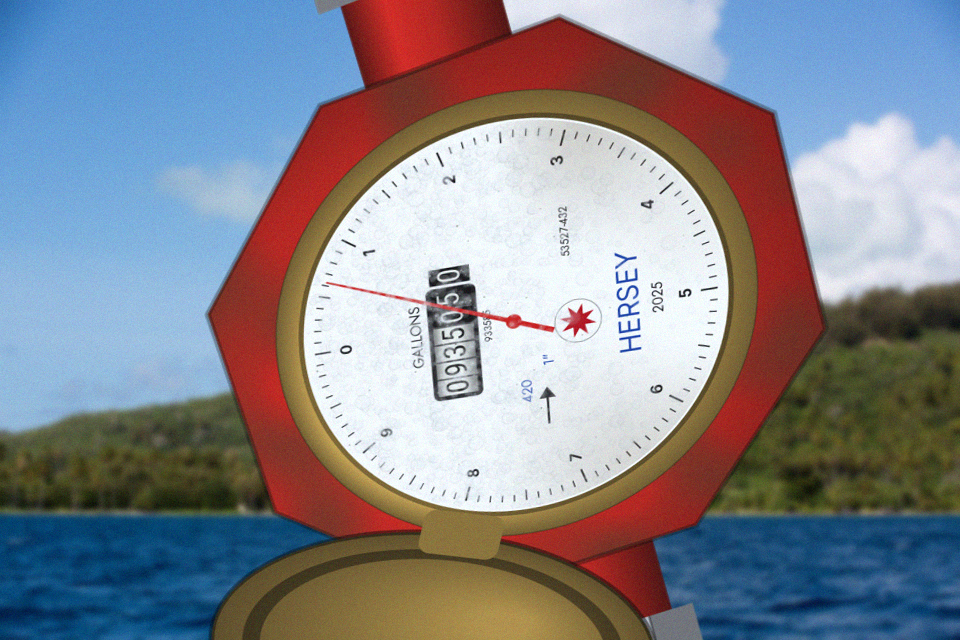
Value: 935050.6 gal
